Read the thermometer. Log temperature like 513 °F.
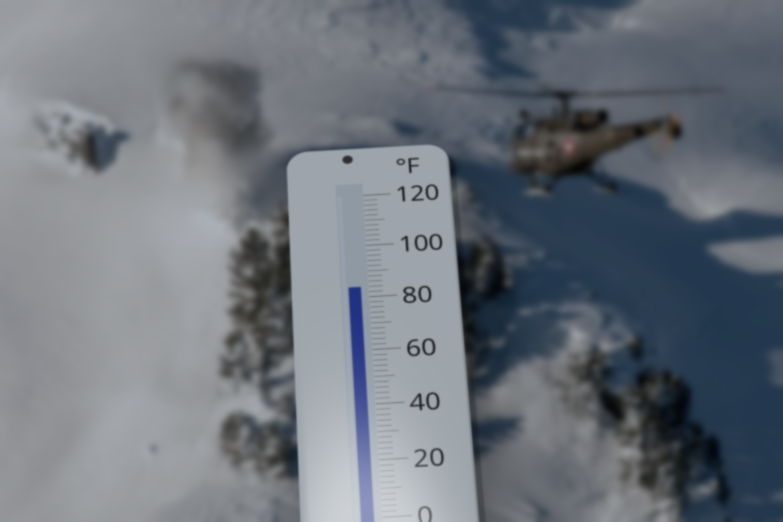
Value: 84 °F
